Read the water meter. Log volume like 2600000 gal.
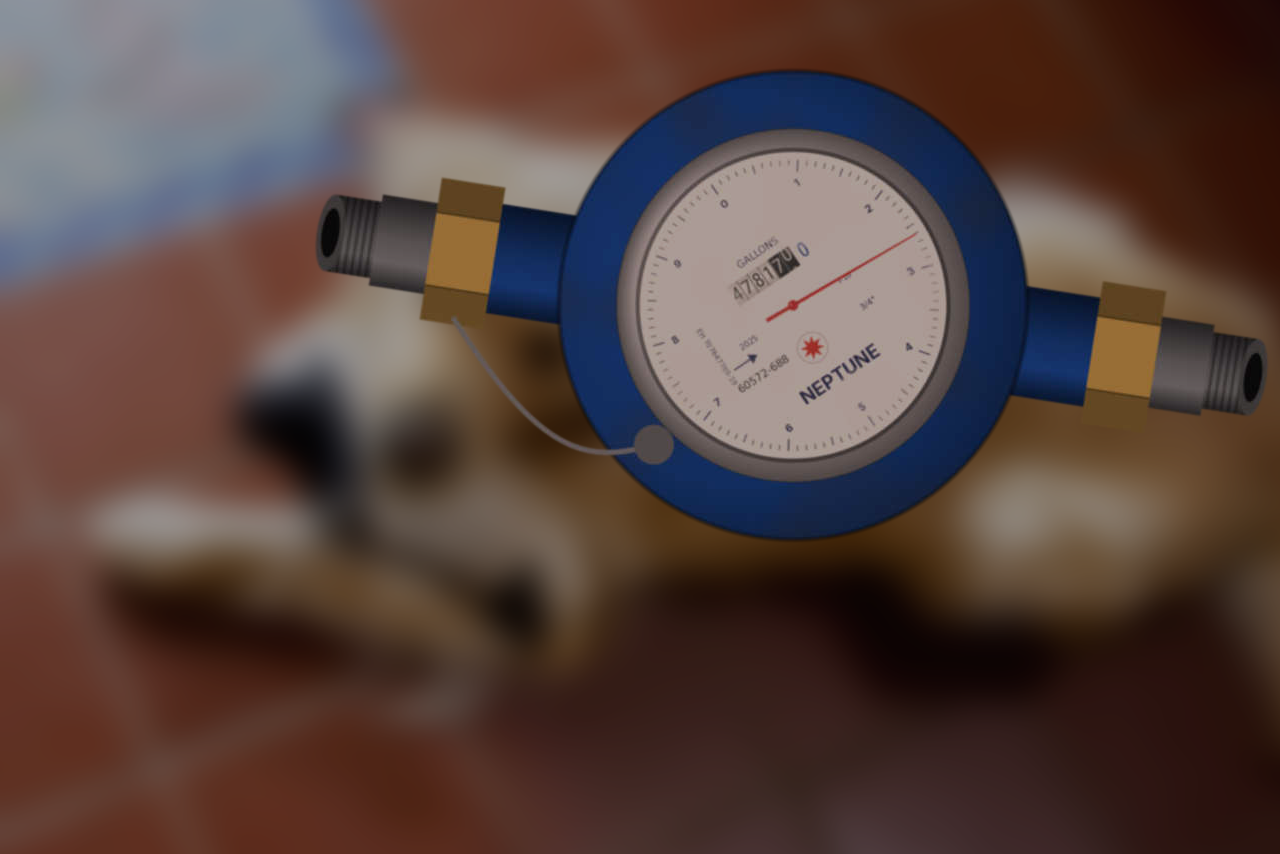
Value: 4781702.6 gal
